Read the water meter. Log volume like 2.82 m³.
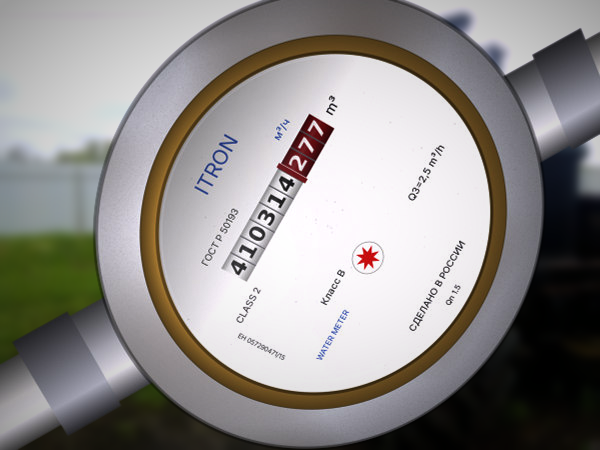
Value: 410314.277 m³
